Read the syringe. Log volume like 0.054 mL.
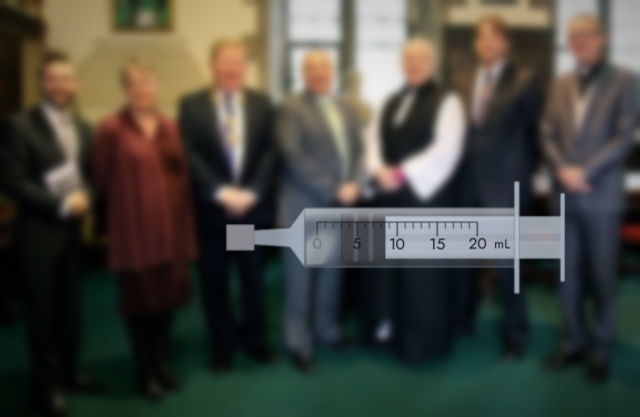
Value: 3 mL
